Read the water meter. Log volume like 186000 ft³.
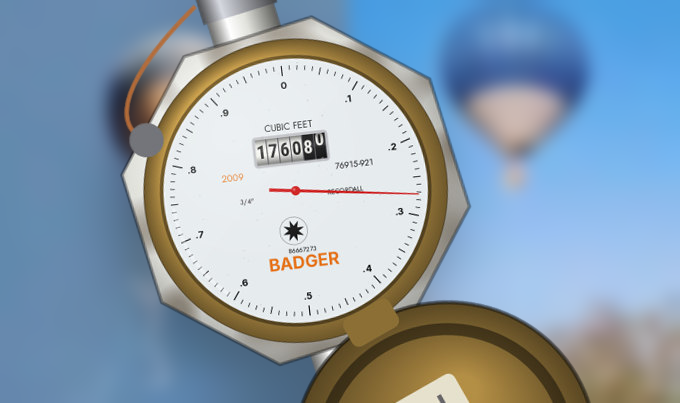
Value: 176080.27 ft³
